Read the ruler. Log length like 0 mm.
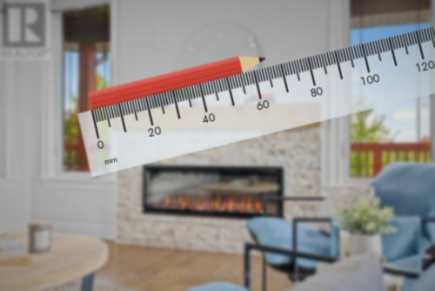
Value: 65 mm
